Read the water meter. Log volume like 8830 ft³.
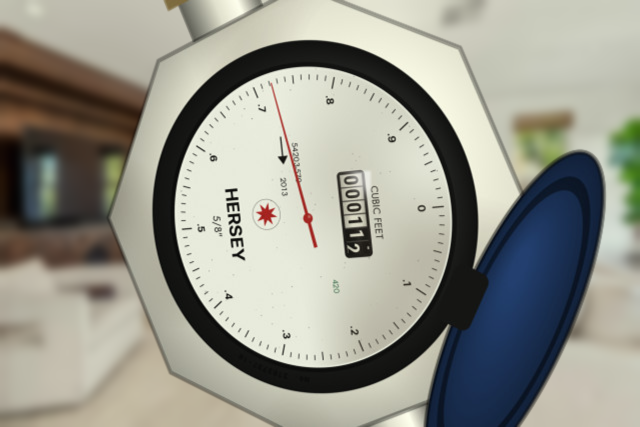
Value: 111.72 ft³
